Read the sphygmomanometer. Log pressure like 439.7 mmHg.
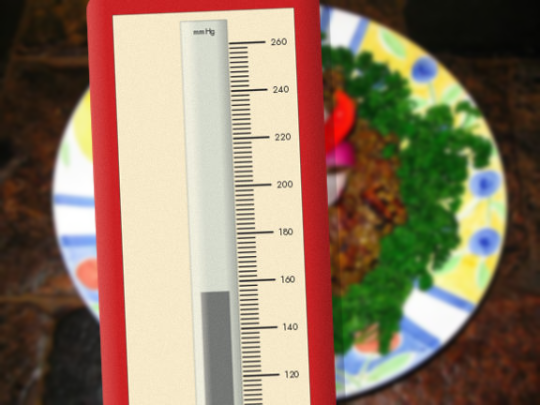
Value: 156 mmHg
